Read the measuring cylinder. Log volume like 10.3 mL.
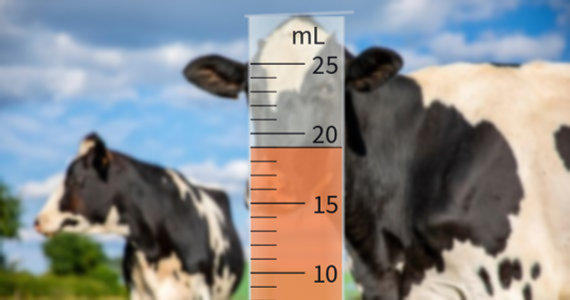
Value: 19 mL
